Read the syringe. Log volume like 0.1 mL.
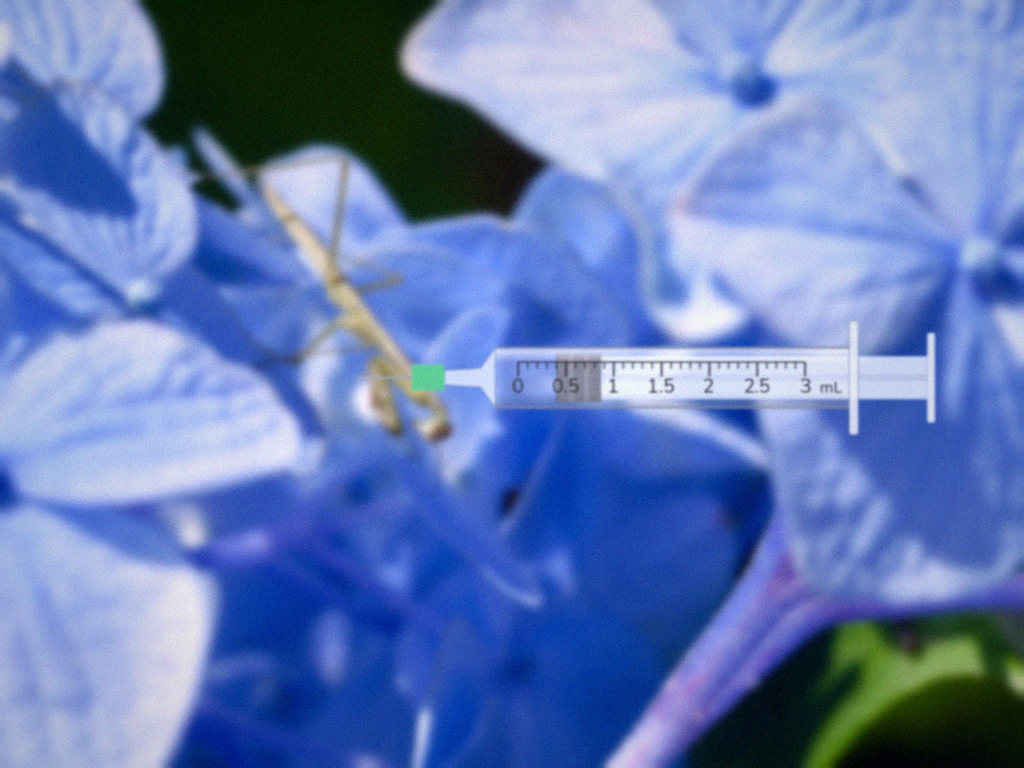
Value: 0.4 mL
